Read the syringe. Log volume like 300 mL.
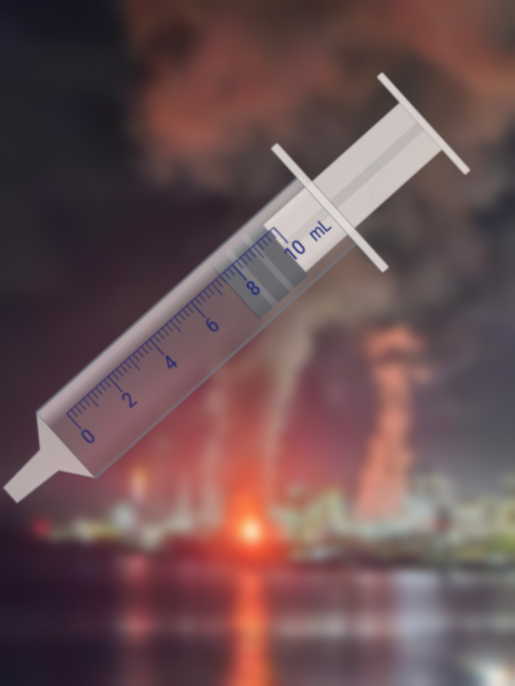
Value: 7.4 mL
